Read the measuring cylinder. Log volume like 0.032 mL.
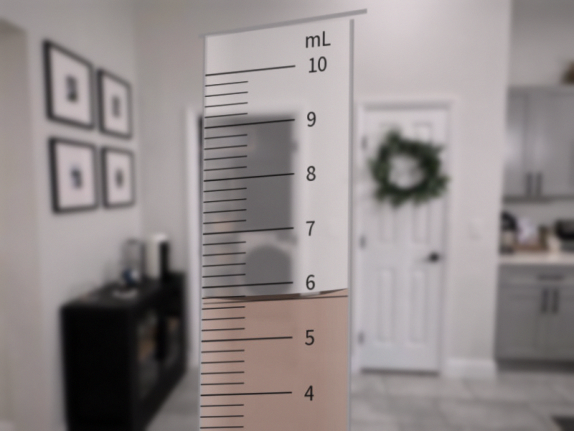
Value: 5.7 mL
